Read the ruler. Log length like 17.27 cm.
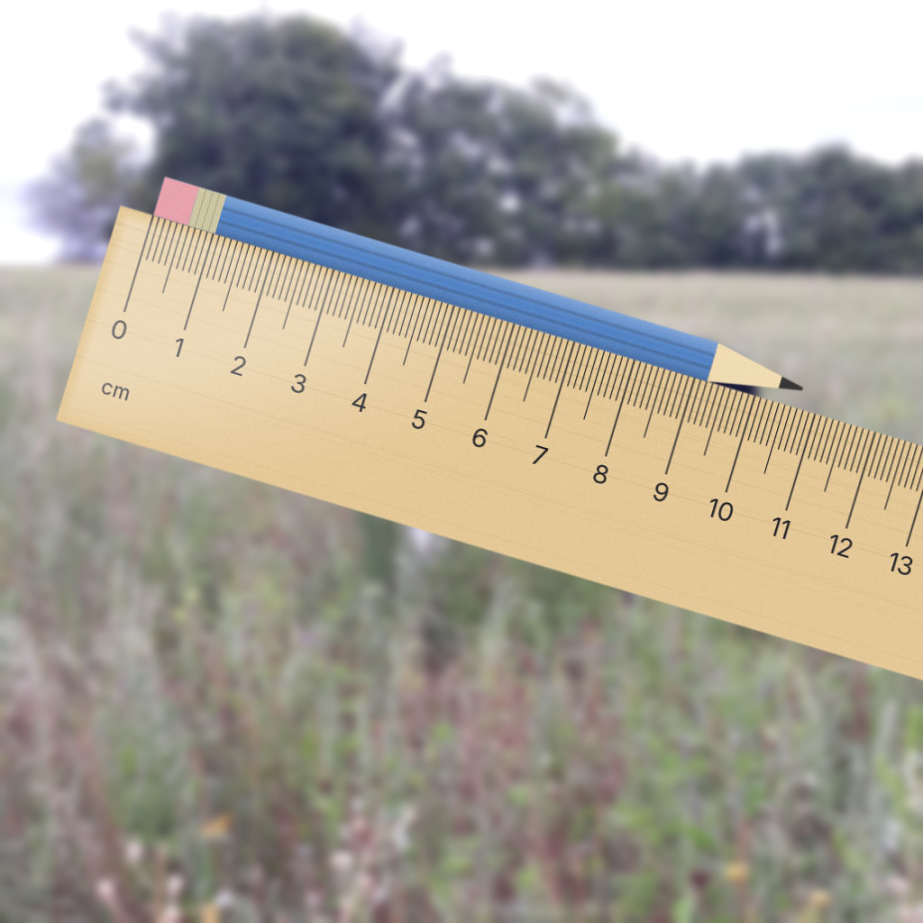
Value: 10.7 cm
